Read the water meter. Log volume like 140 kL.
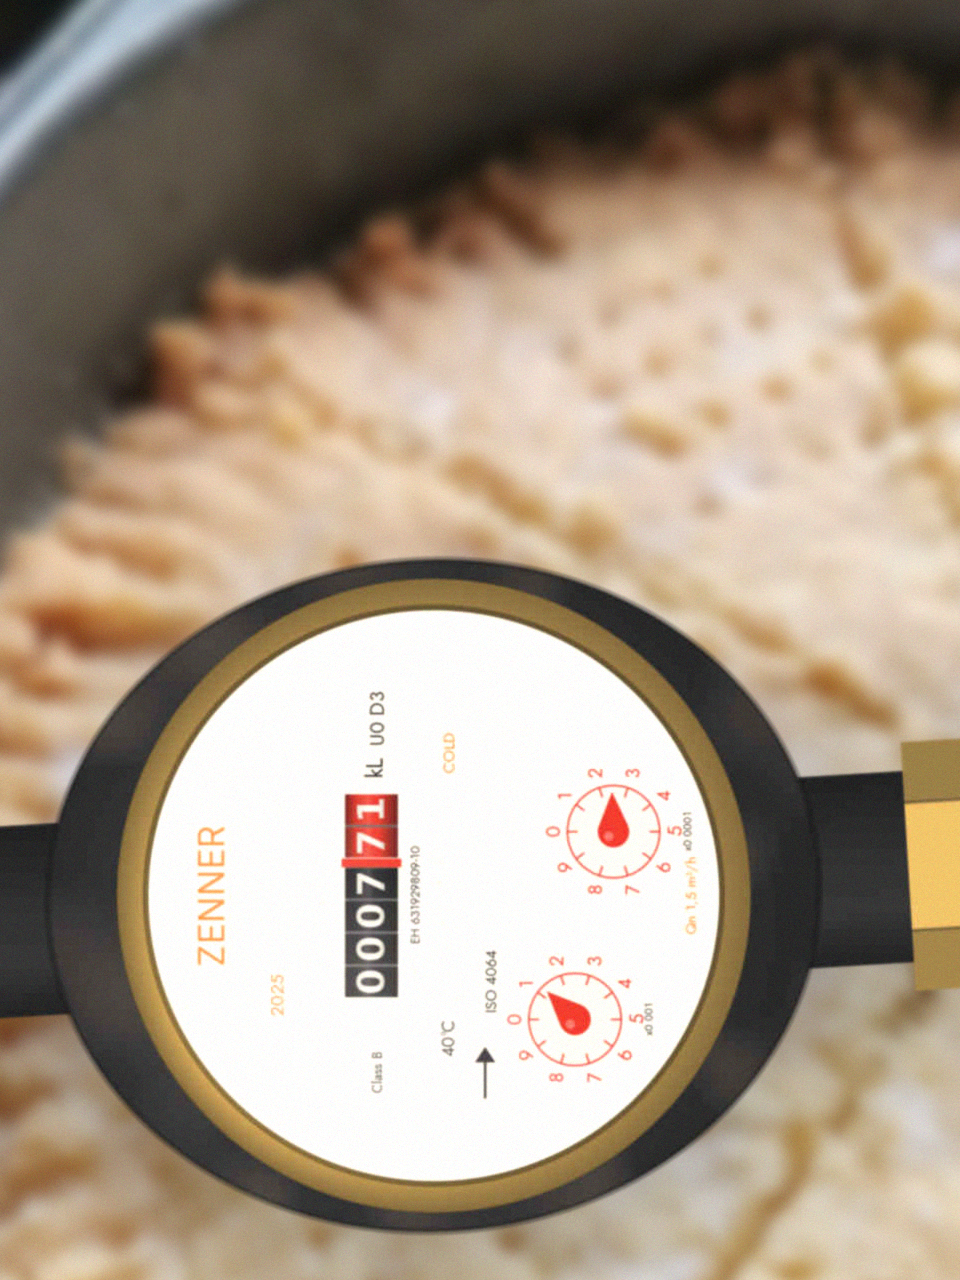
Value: 7.7112 kL
